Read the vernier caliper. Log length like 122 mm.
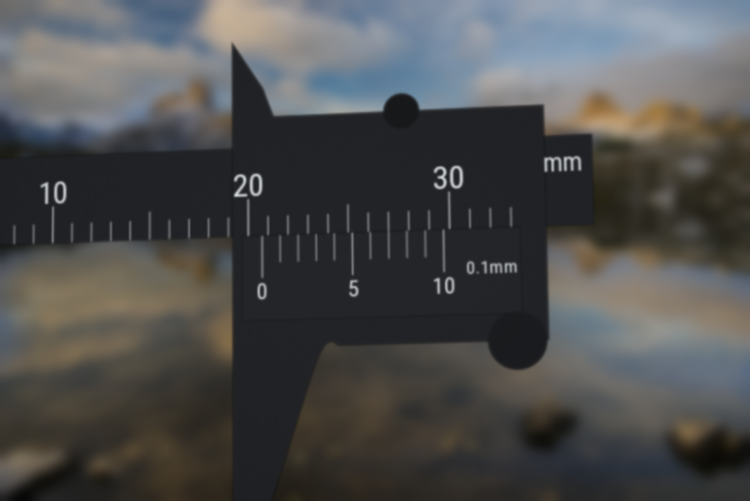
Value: 20.7 mm
